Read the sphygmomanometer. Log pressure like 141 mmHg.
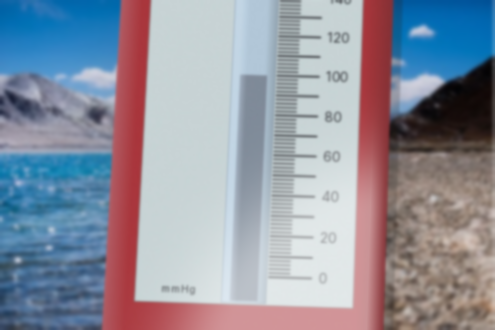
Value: 100 mmHg
